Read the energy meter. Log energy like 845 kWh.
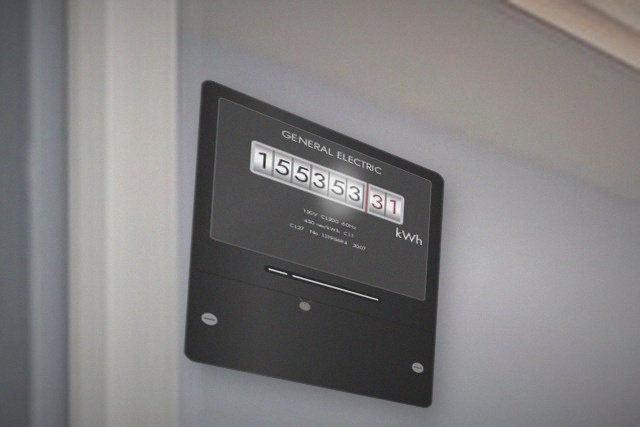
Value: 155353.31 kWh
